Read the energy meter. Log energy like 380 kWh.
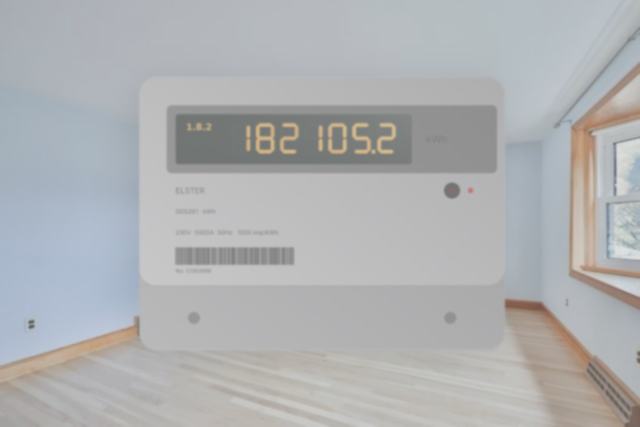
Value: 182105.2 kWh
